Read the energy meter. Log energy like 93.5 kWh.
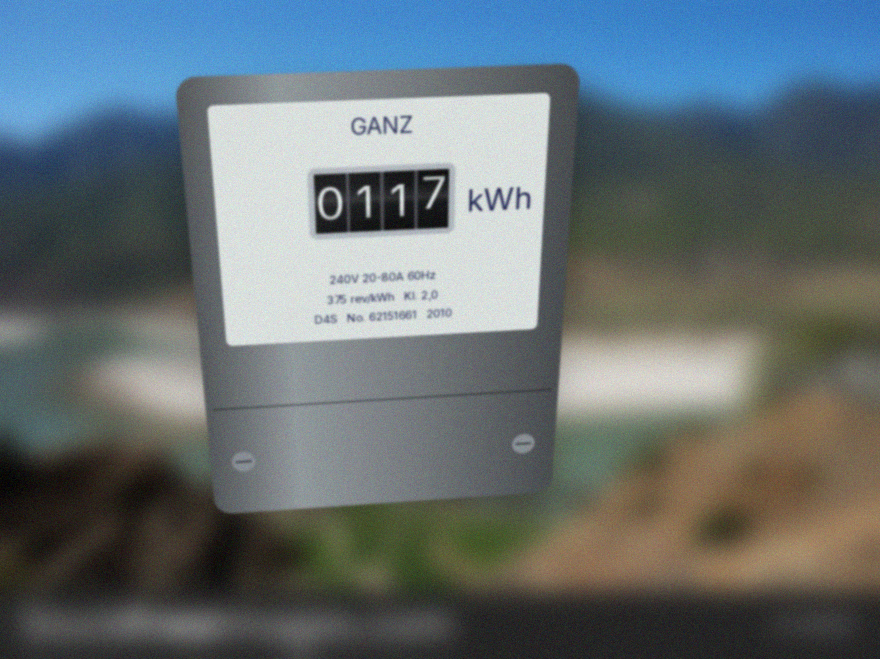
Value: 117 kWh
